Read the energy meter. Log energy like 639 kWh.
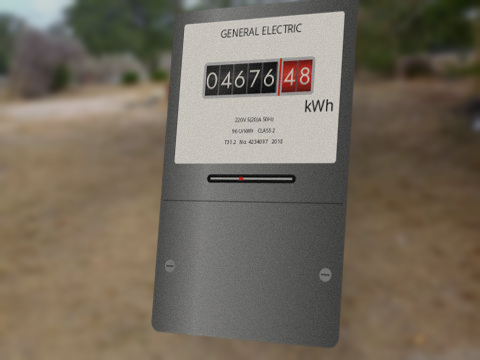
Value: 4676.48 kWh
